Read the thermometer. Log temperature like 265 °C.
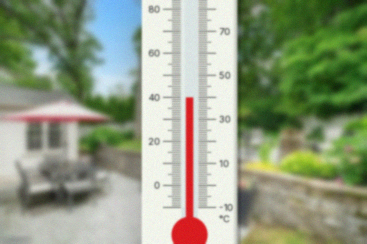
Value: 40 °C
